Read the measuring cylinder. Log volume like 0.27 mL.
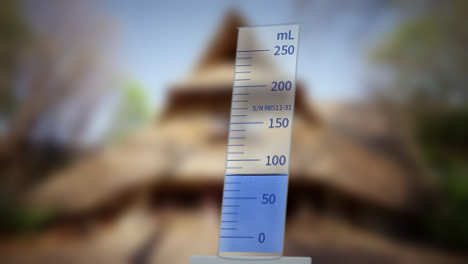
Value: 80 mL
